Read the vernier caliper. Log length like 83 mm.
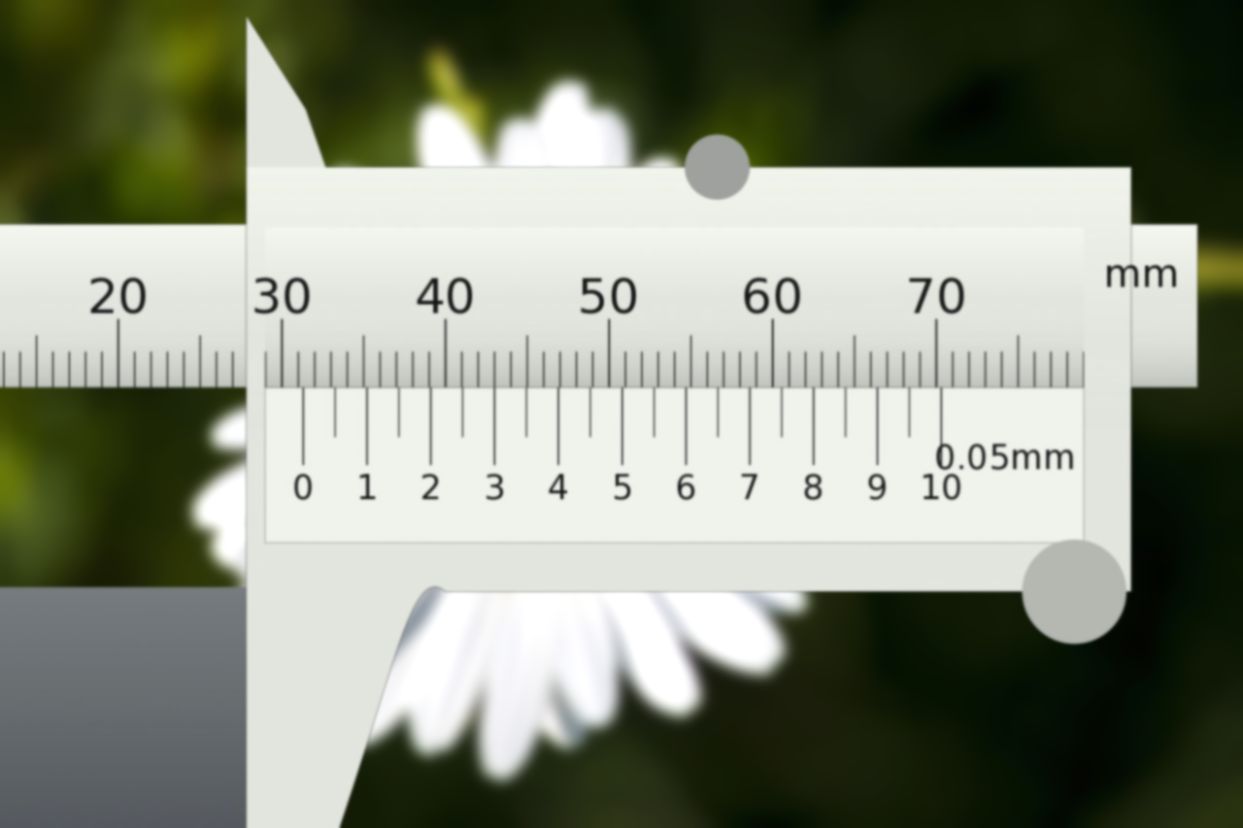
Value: 31.3 mm
